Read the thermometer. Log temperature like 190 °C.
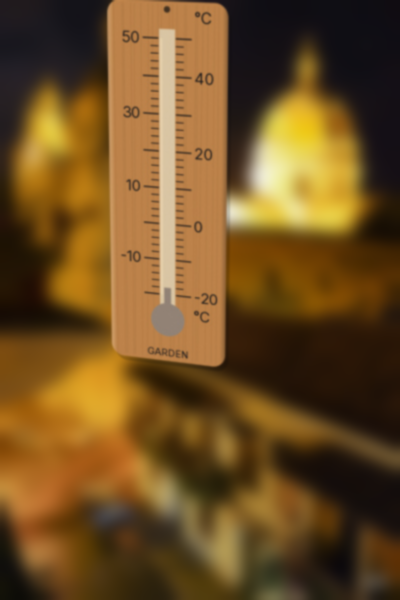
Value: -18 °C
